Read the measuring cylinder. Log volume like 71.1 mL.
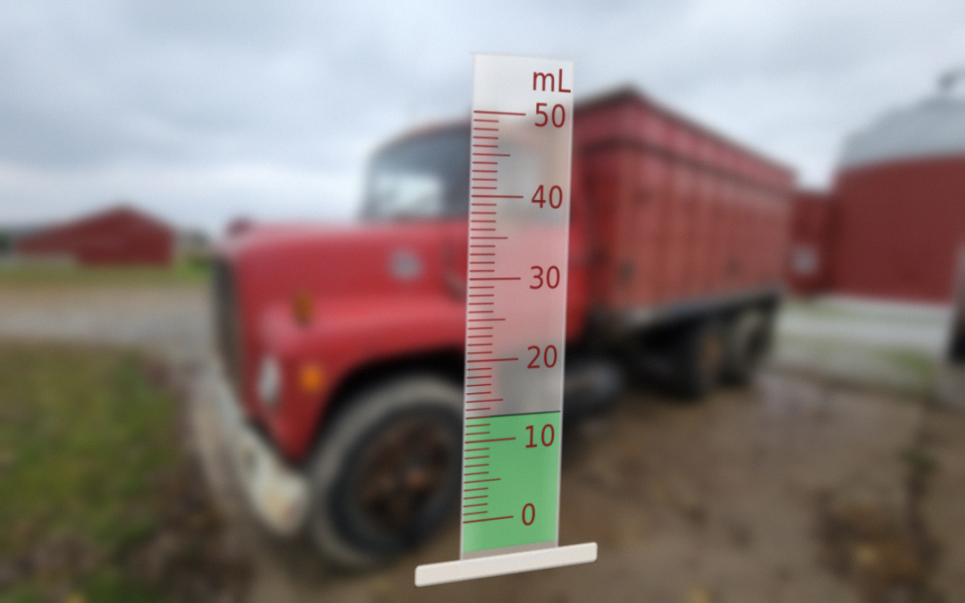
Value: 13 mL
